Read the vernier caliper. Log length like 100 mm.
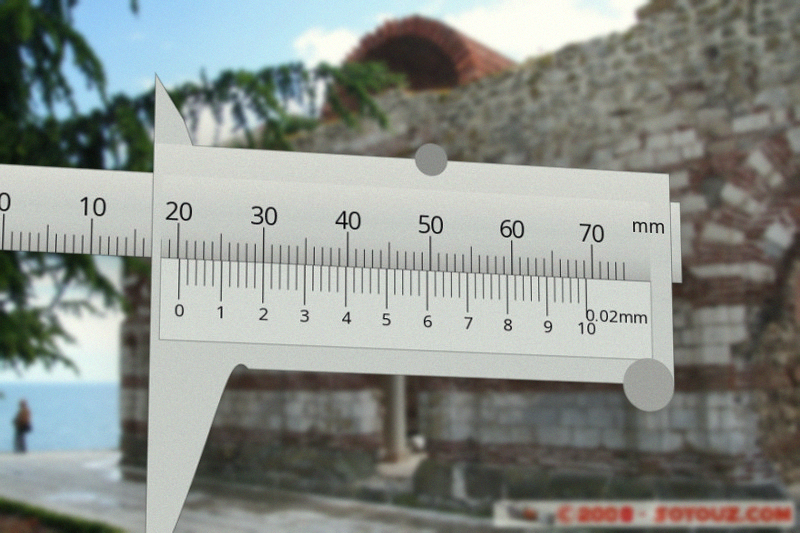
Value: 20.2 mm
